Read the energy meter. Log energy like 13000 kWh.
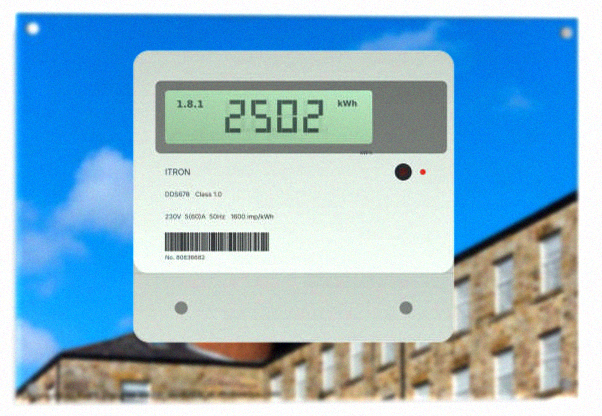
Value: 2502 kWh
